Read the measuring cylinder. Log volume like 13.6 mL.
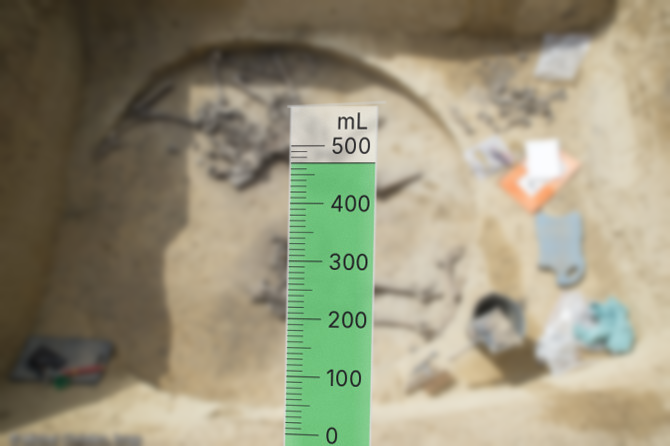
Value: 470 mL
